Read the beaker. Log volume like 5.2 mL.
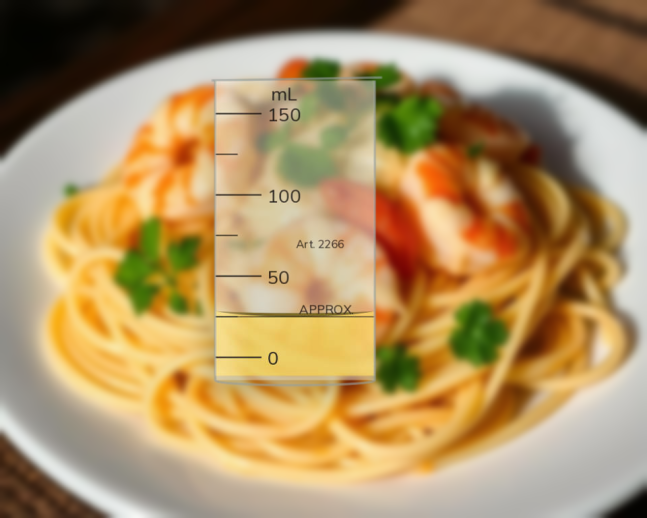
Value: 25 mL
